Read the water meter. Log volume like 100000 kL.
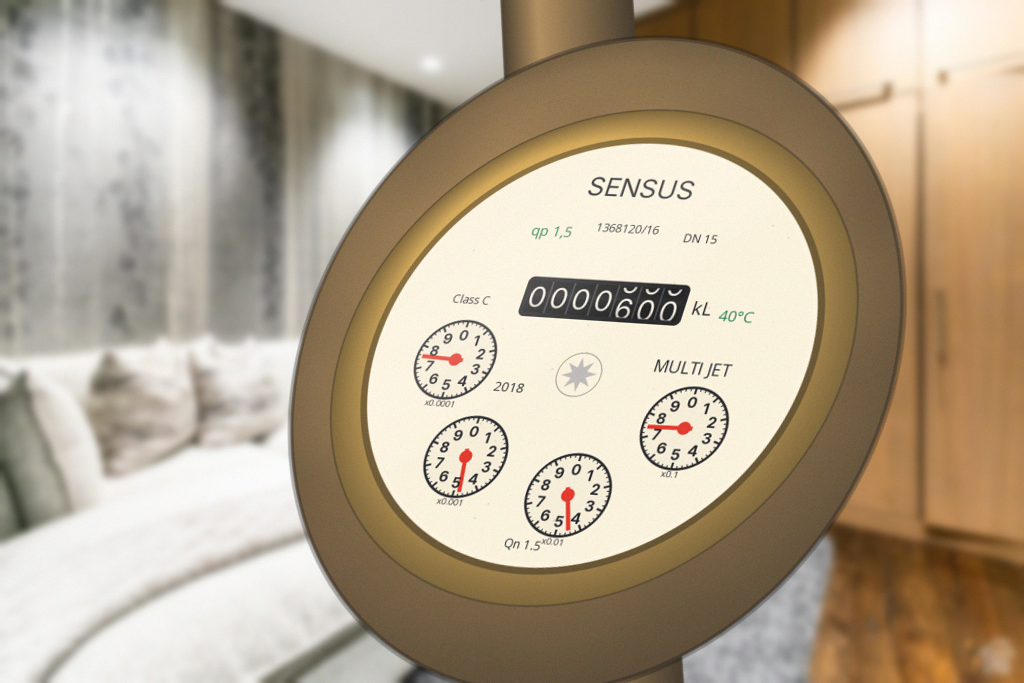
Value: 599.7447 kL
